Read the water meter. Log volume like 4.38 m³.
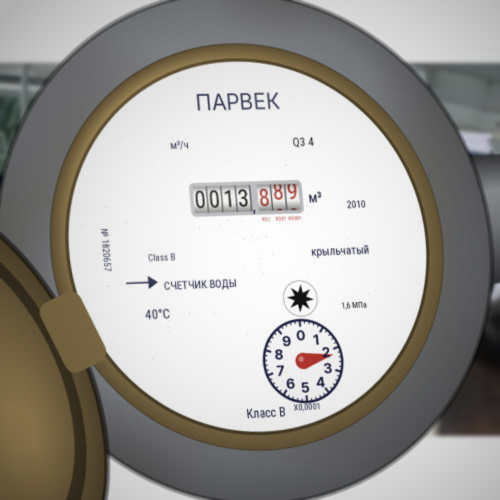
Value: 13.8892 m³
